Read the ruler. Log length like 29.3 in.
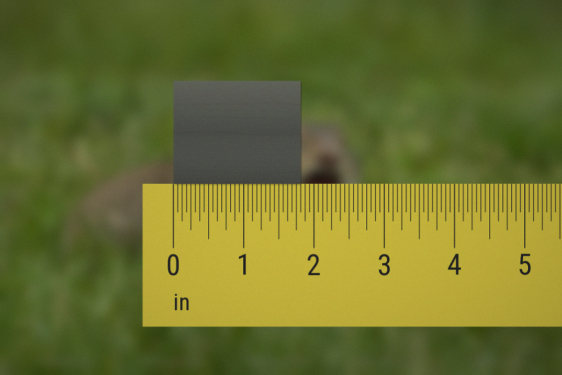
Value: 1.8125 in
